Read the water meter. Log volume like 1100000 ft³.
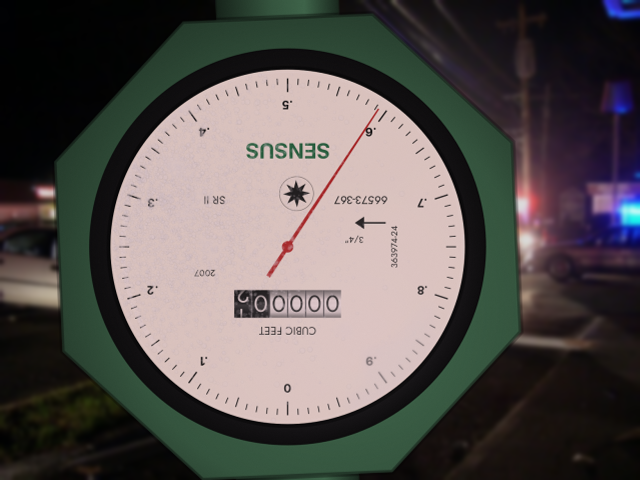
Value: 1.59 ft³
